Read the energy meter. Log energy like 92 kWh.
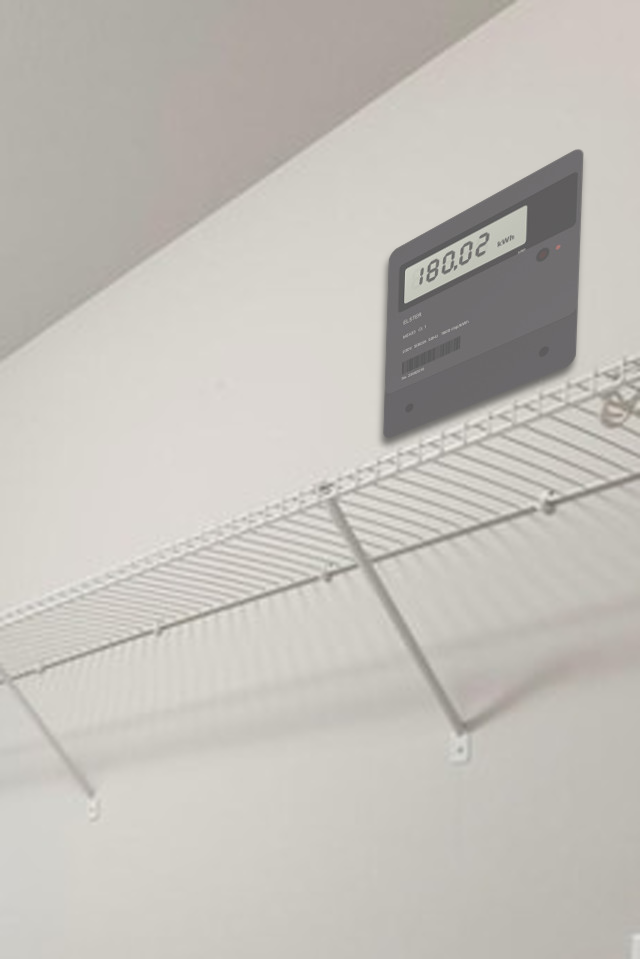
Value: 180.02 kWh
